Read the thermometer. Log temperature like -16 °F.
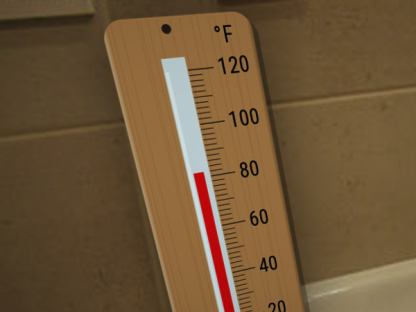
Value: 82 °F
